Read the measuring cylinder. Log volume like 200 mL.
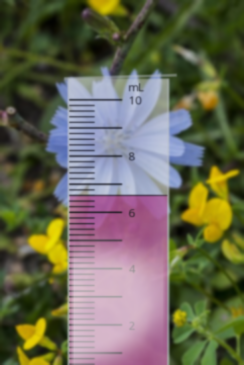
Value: 6.6 mL
